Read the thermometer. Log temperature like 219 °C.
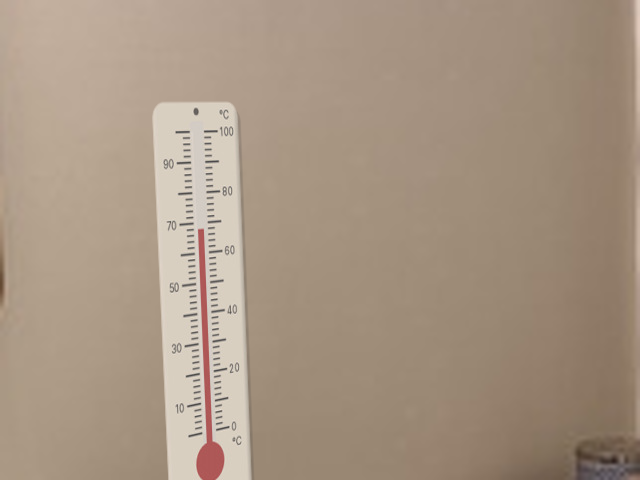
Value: 68 °C
